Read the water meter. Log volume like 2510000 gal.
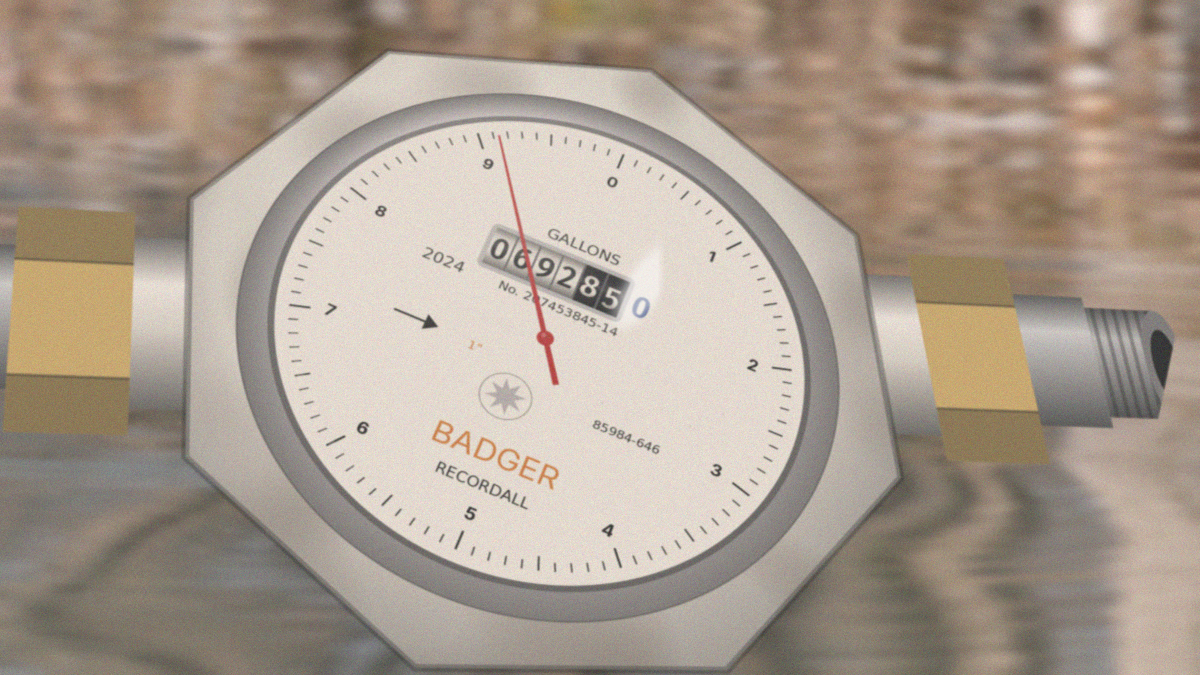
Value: 692849.1 gal
